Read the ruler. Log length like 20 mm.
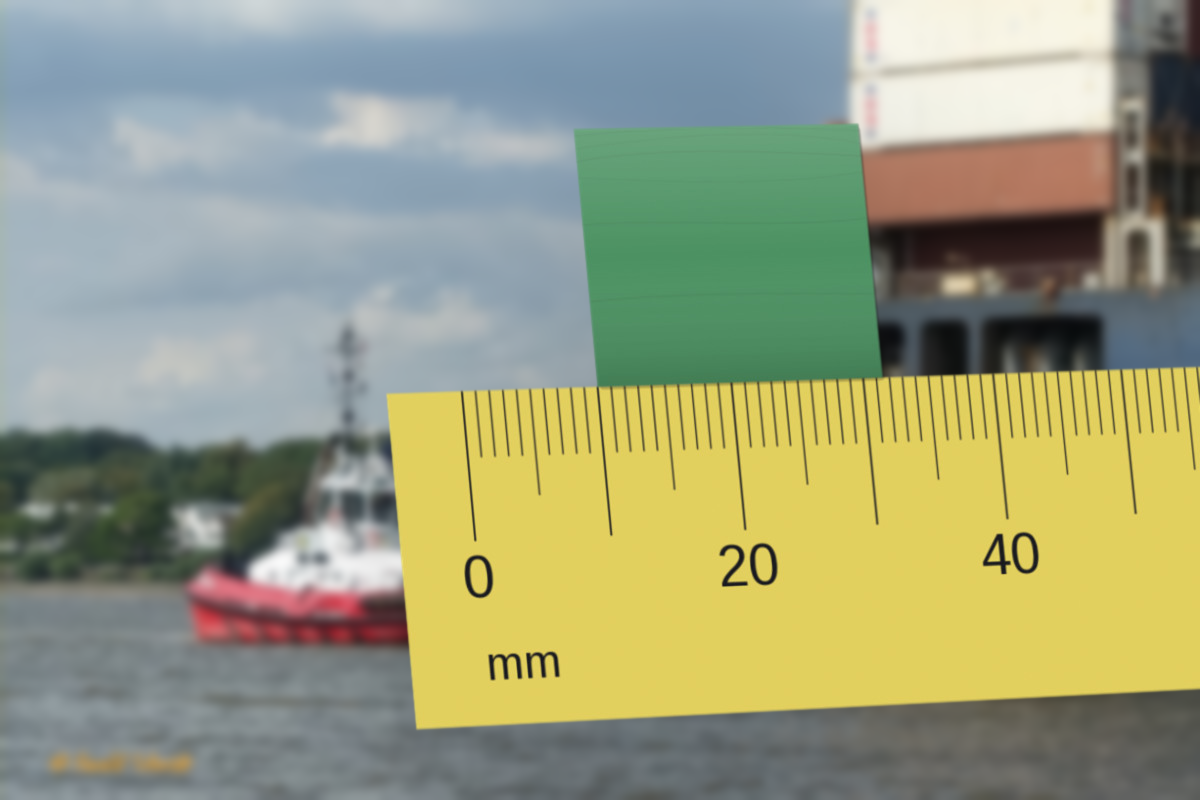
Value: 21.5 mm
